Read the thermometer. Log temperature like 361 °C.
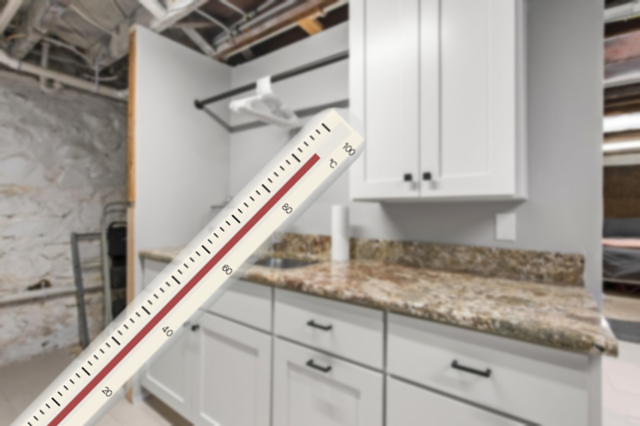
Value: 94 °C
